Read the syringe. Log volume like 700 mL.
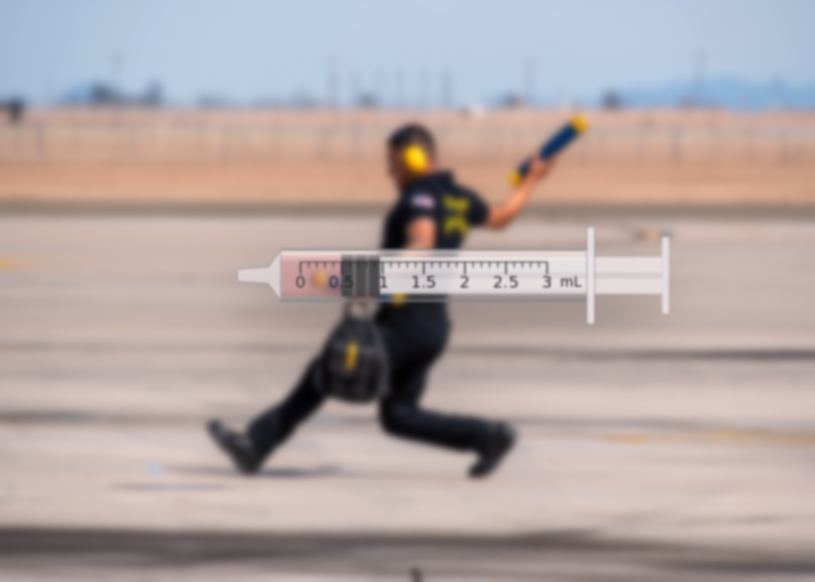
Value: 0.5 mL
